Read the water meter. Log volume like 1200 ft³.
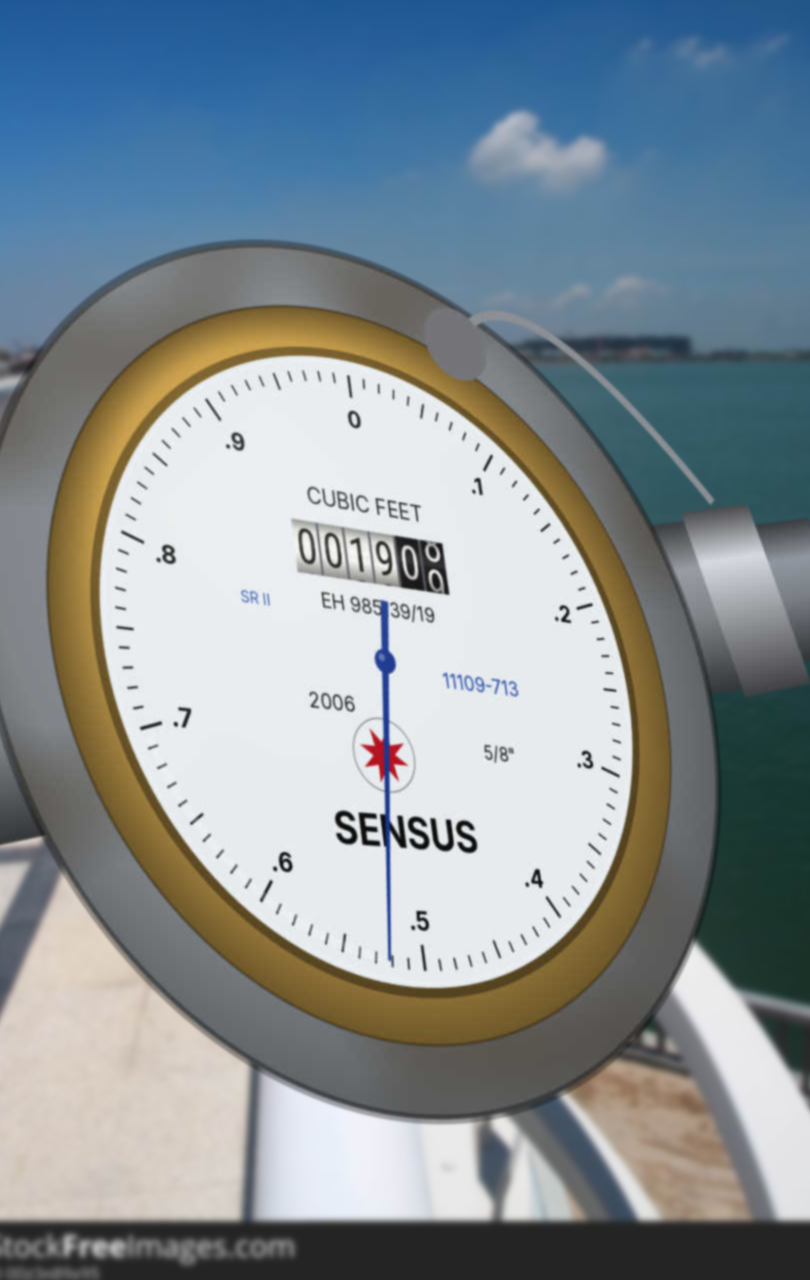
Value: 1908.52 ft³
